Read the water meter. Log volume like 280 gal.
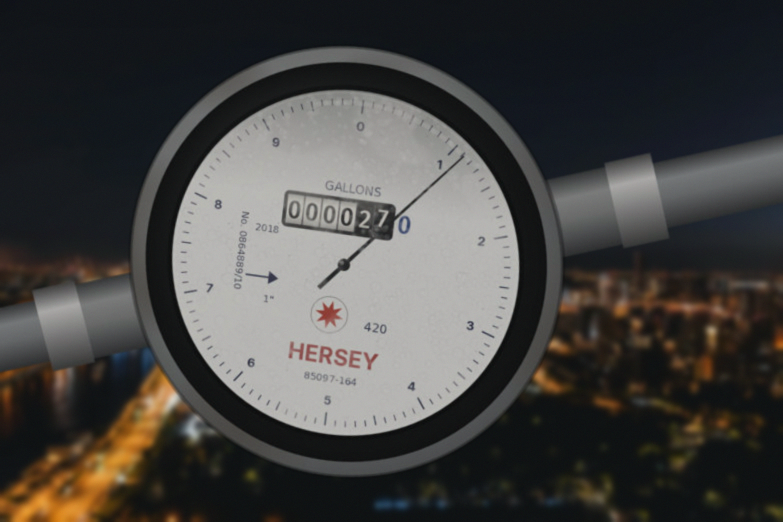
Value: 271.1 gal
